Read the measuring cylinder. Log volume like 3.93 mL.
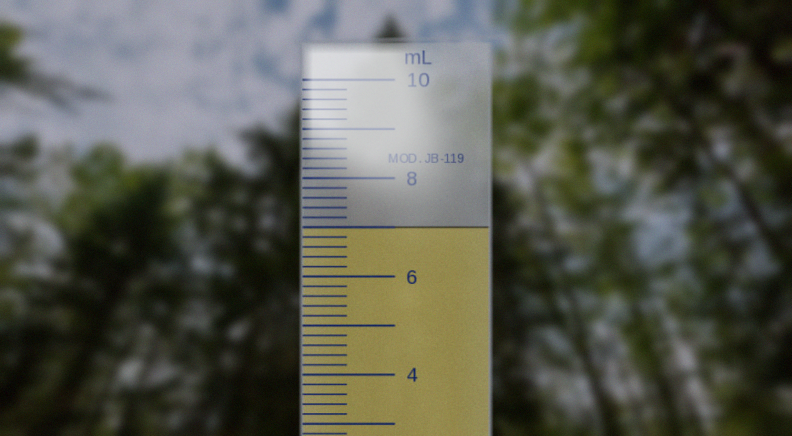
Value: 7 mL
